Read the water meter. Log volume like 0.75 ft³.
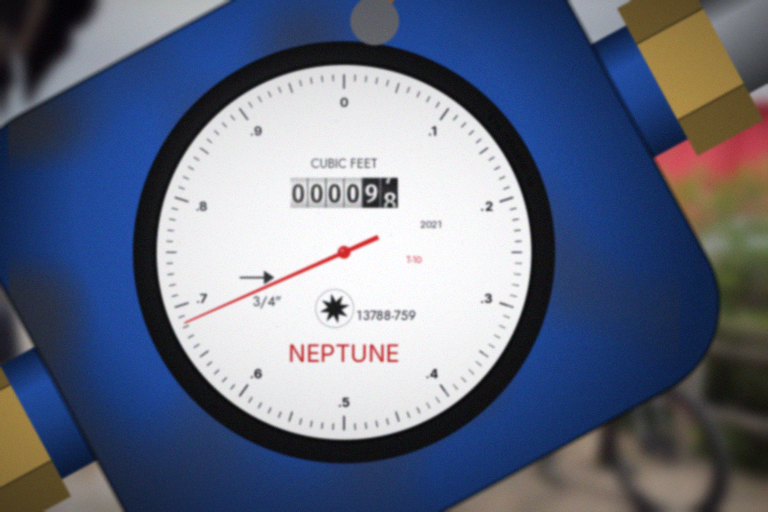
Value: 97.68 ft³
